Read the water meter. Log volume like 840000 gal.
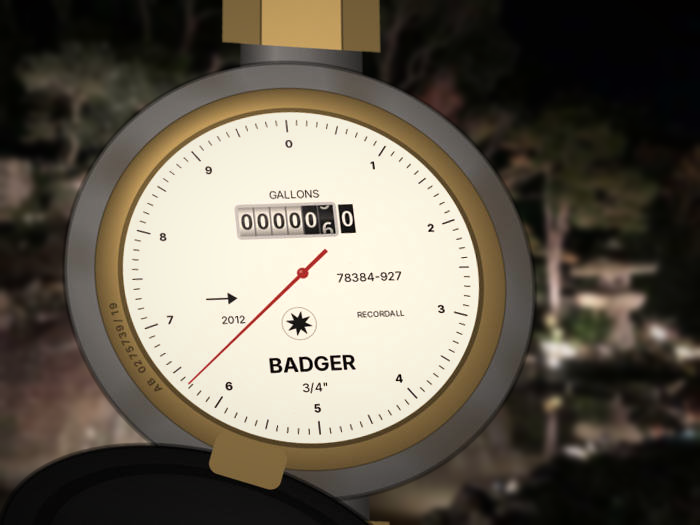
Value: 56.3 gal
